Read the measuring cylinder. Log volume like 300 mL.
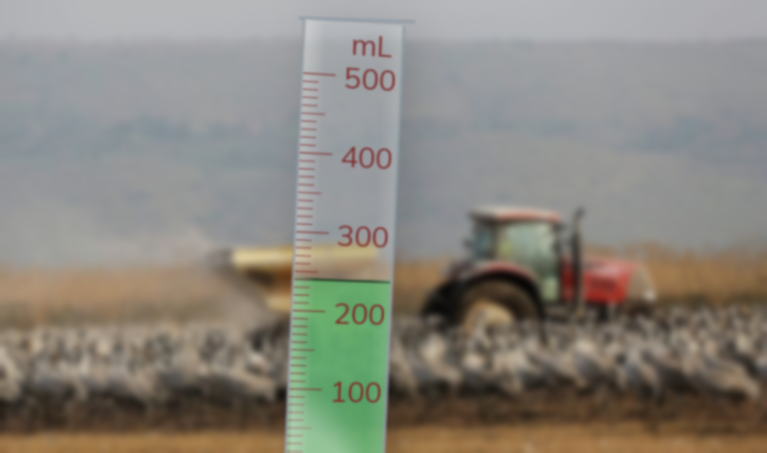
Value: 240 mL
